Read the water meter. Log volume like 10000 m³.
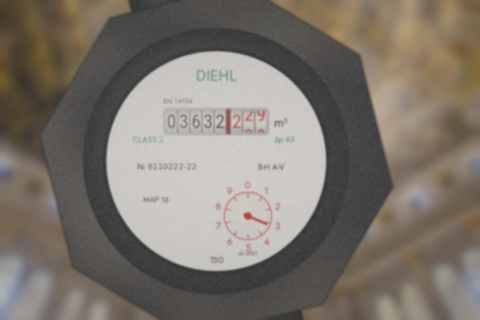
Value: 3632.2293 m³
